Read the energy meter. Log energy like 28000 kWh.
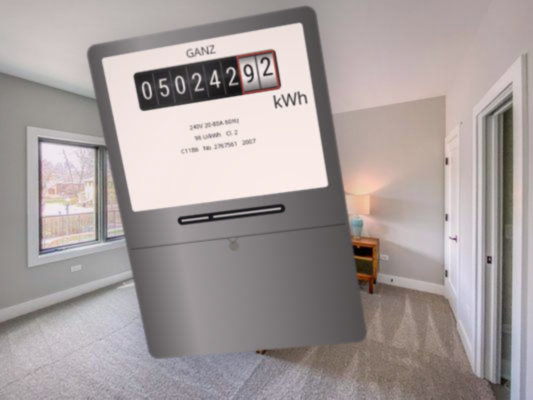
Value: 50242.92 kWh
